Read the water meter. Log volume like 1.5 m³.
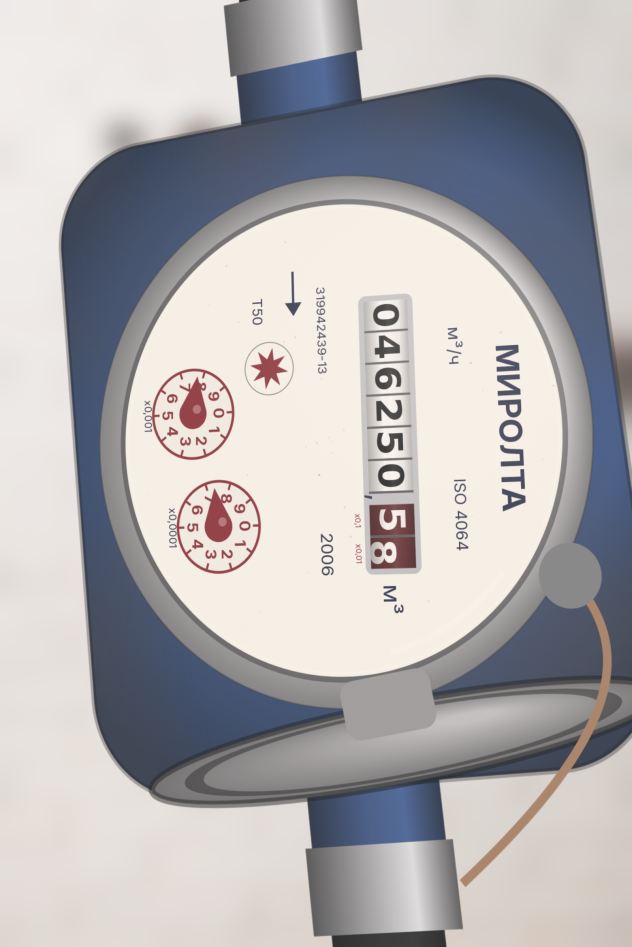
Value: 46250.5777 m³
